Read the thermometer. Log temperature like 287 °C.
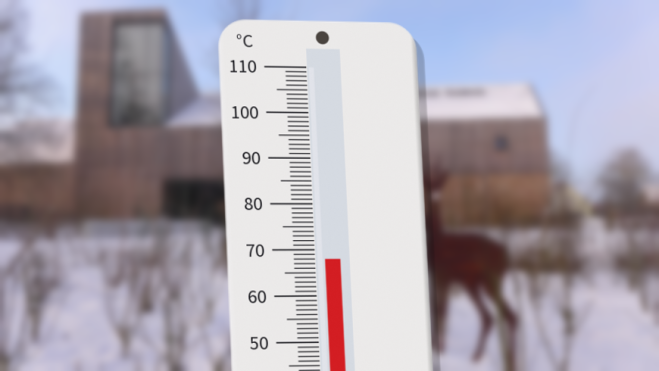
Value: 68 °C
